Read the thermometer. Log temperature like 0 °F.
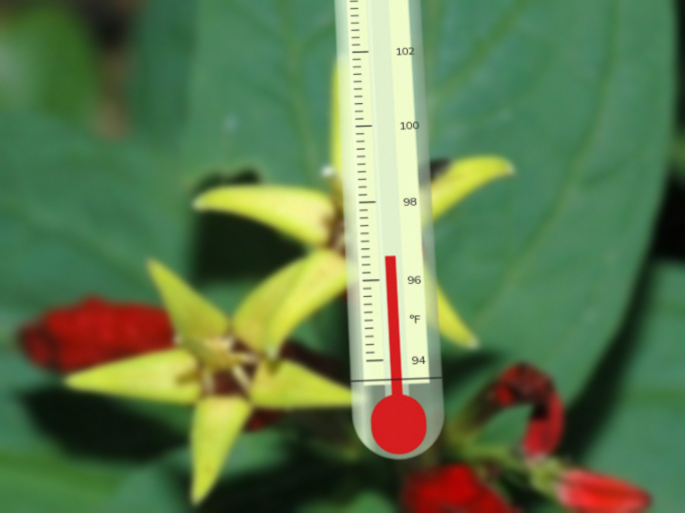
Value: 96.6 °F
